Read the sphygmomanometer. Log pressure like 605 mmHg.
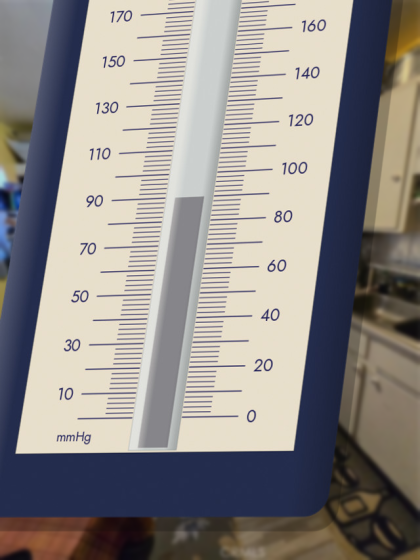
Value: 90 mmHg
